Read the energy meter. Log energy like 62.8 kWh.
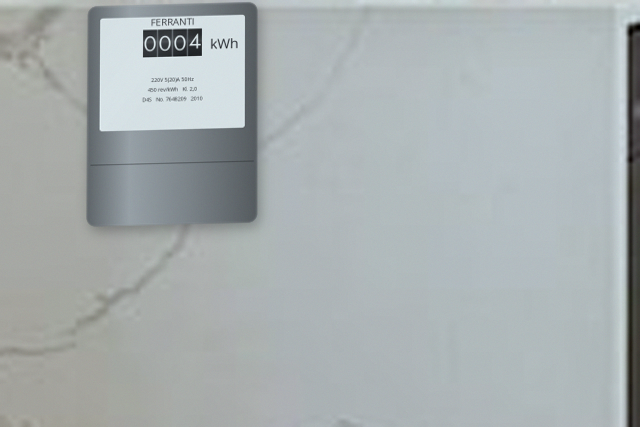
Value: 4 kWh
